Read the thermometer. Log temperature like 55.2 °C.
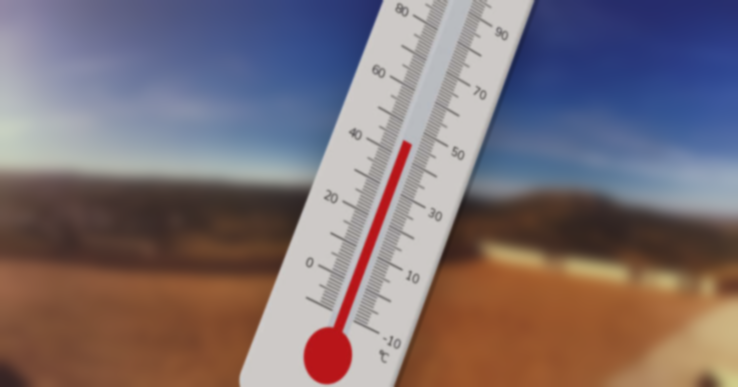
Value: 45 °C
